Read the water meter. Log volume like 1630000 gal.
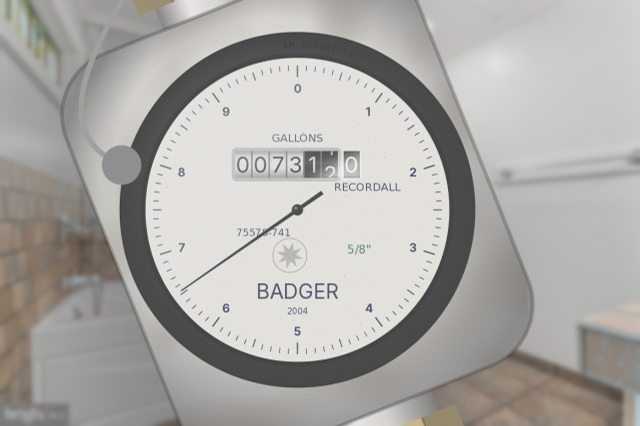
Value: 73116.5 gal
